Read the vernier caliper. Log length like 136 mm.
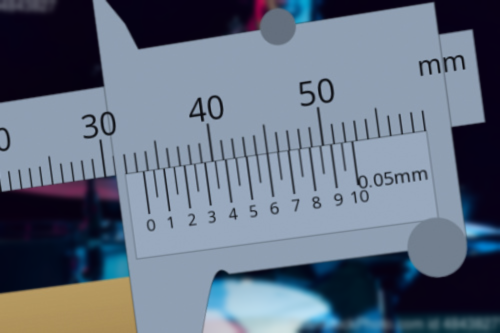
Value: 33.6 mm
